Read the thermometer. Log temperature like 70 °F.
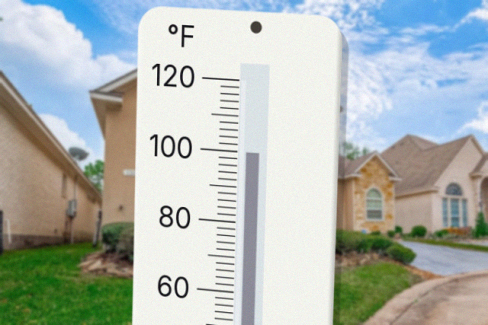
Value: 100 °F
